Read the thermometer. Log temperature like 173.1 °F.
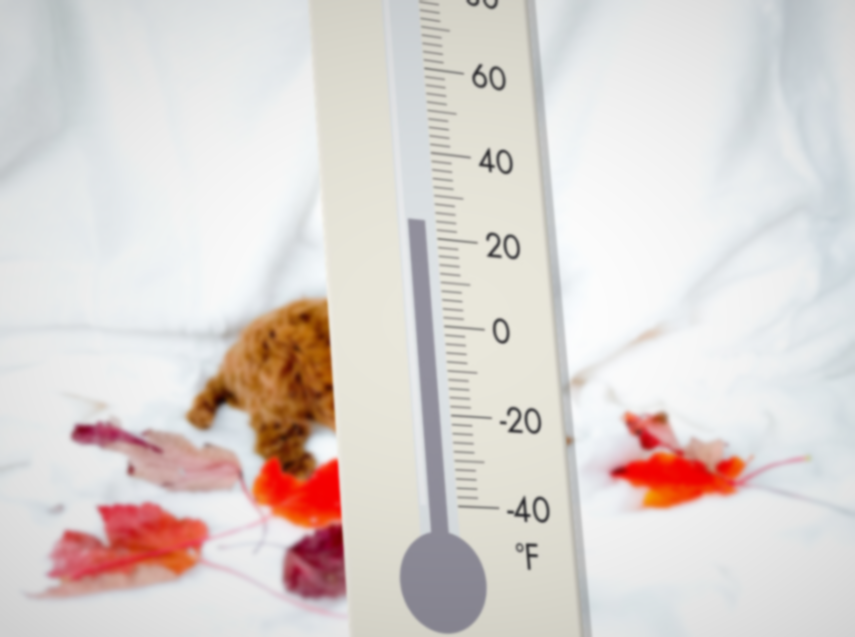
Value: 24 °F
